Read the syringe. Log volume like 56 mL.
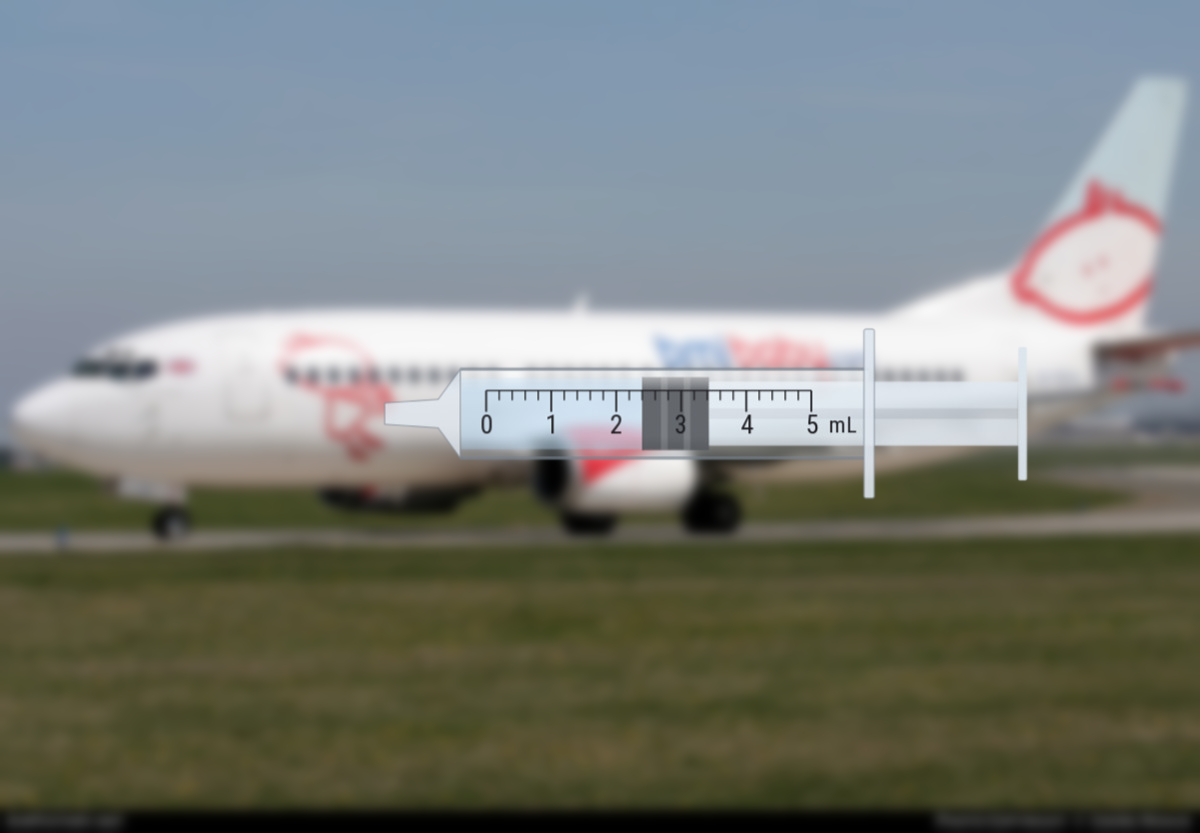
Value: 2.4 mL
